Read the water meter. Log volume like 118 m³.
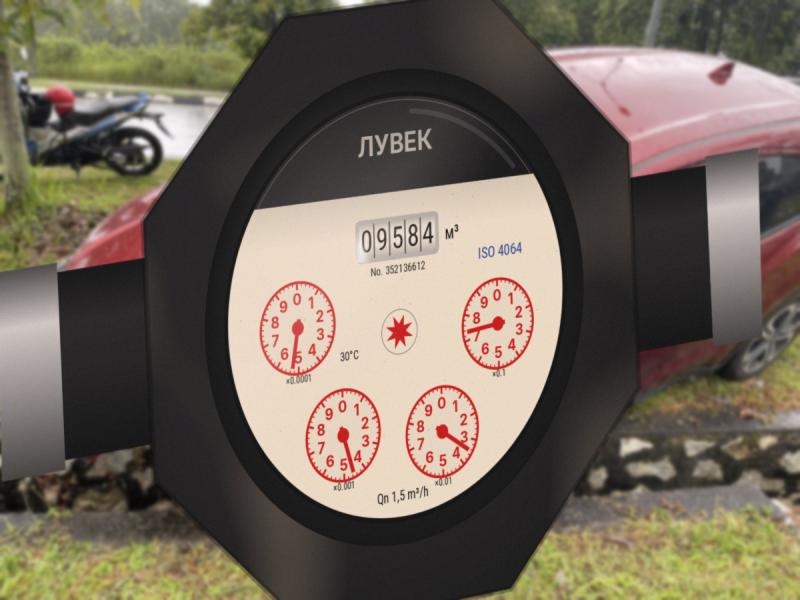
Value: 9584.7345 m³
